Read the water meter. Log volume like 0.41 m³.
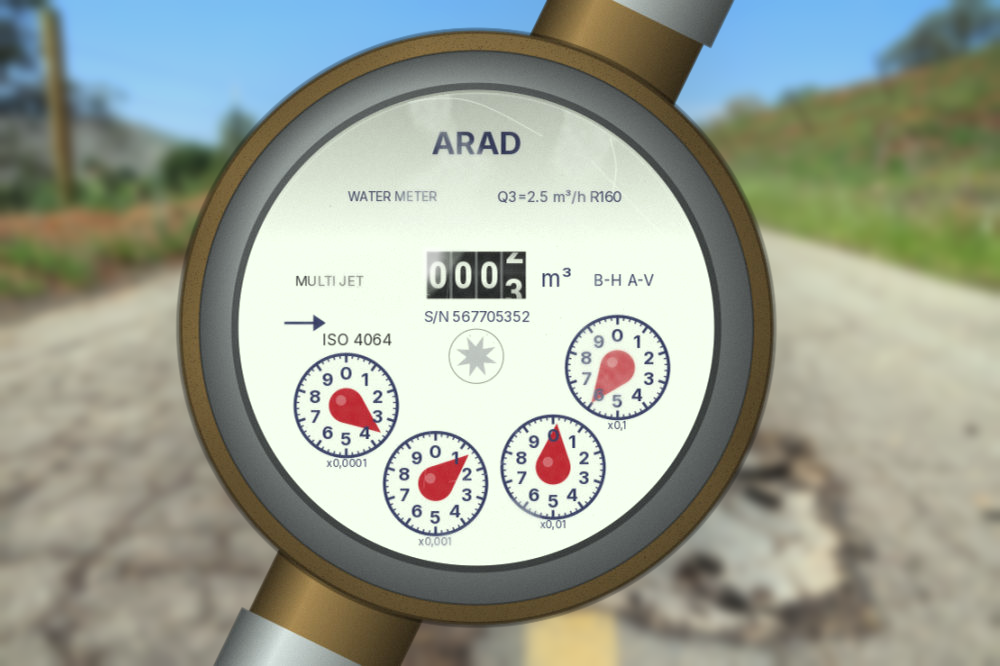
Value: 2.6013 m³
